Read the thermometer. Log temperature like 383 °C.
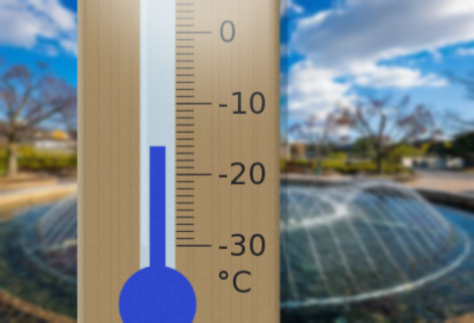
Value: -16 °C
